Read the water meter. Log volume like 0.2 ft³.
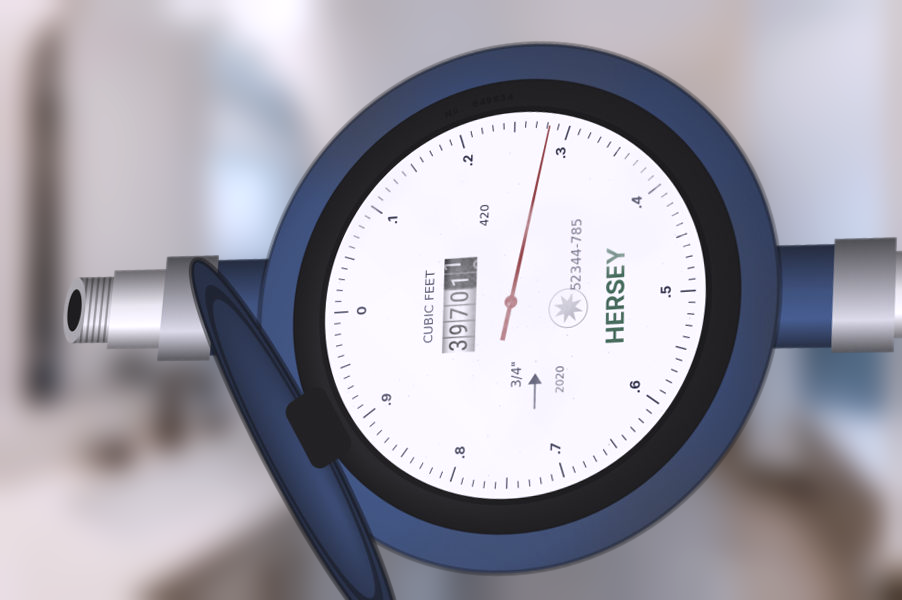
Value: 397011.28 ft³
